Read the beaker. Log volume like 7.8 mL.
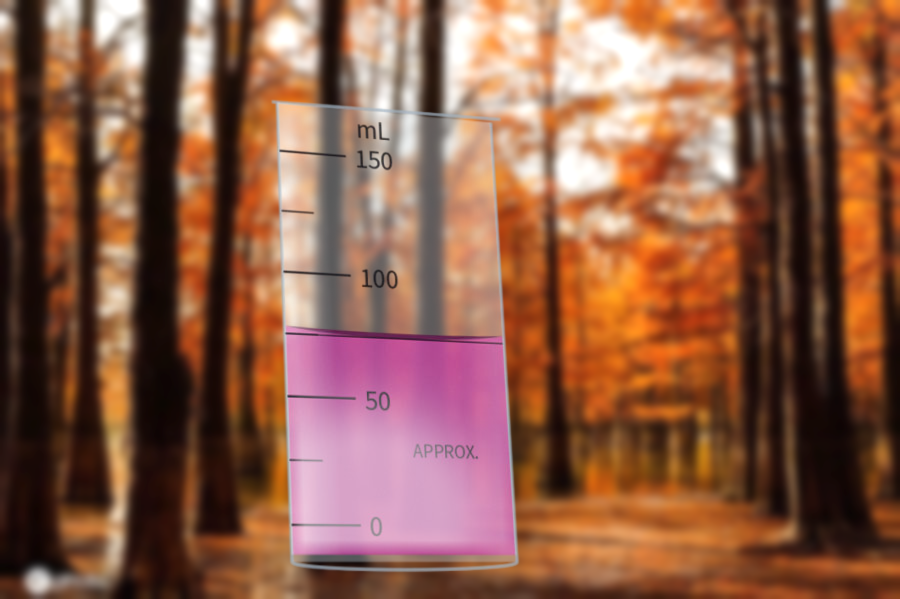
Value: 75 mL
